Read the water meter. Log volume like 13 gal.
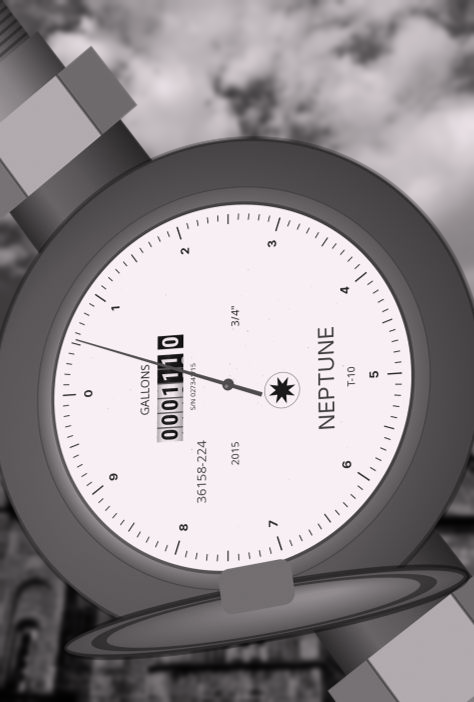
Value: 1110.5 gal
